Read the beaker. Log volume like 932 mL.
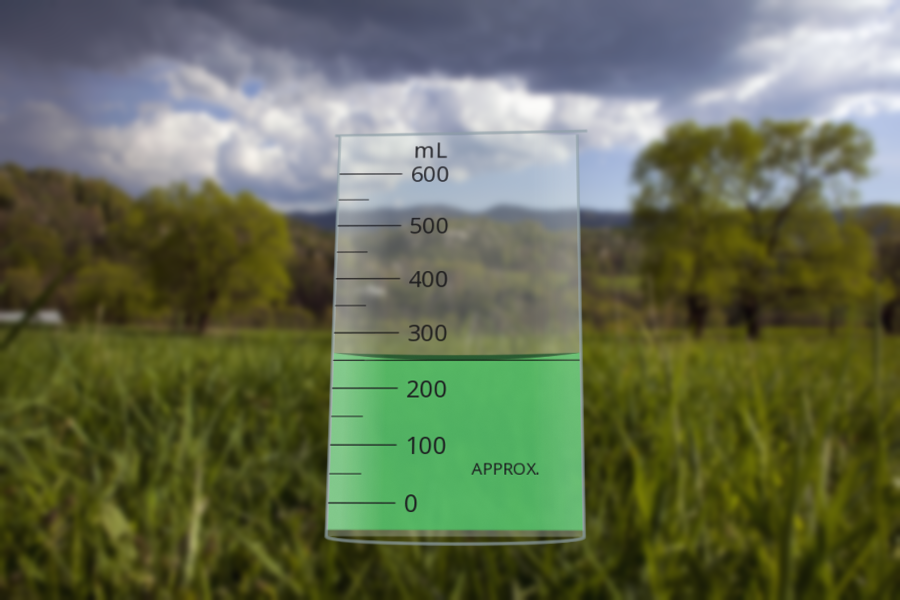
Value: 250 mL
